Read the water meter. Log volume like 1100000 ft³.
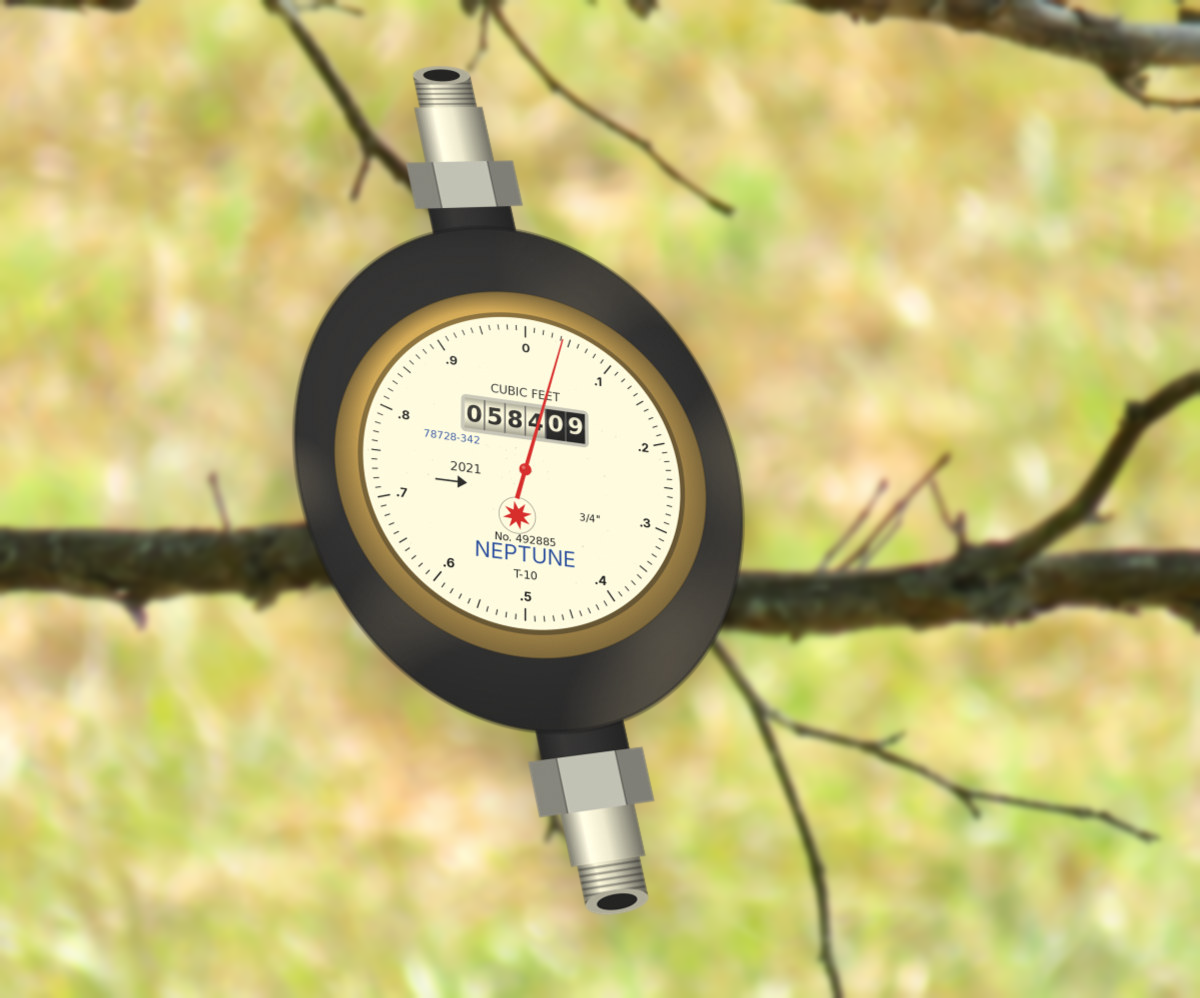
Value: 58409.04 ft³
